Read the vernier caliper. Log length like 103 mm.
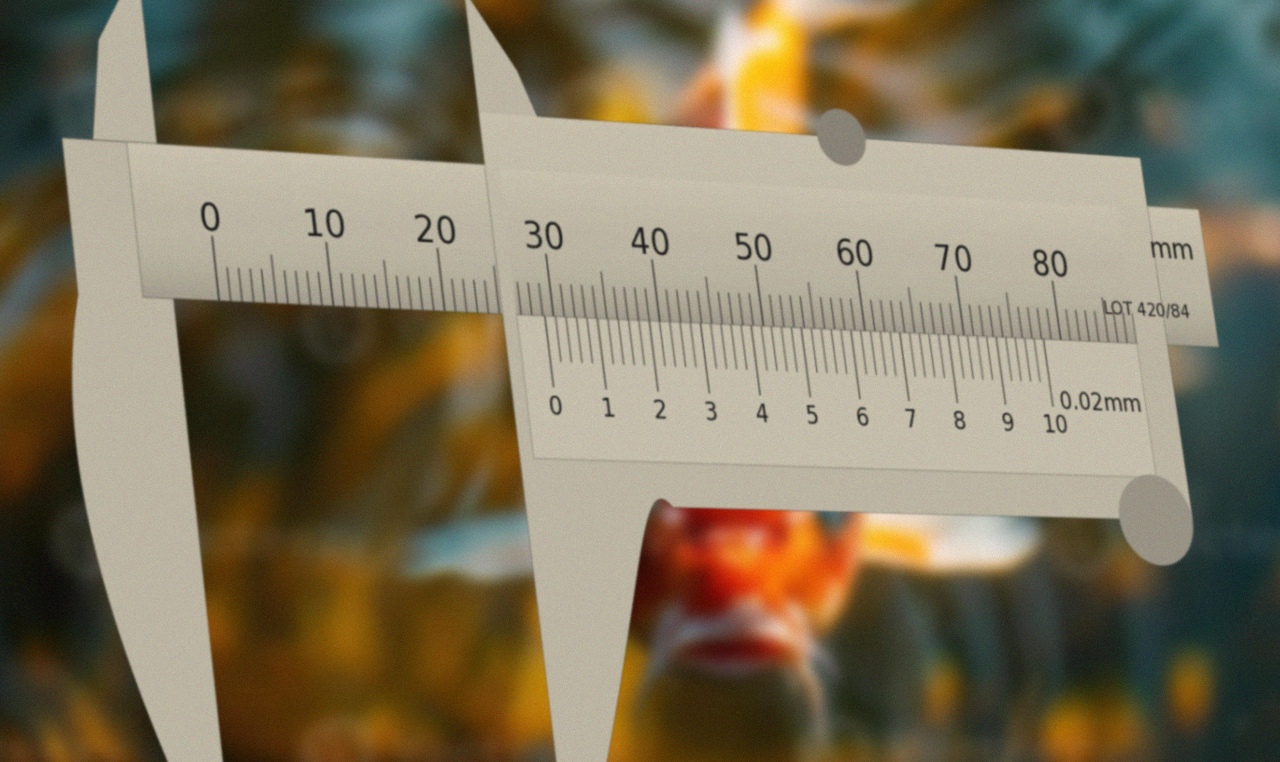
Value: 29.2 mm
